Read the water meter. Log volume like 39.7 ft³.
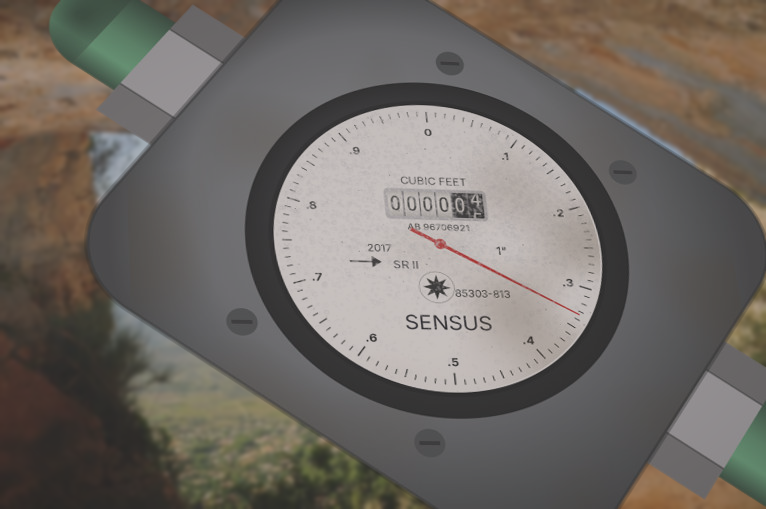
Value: 4.33 ft³
